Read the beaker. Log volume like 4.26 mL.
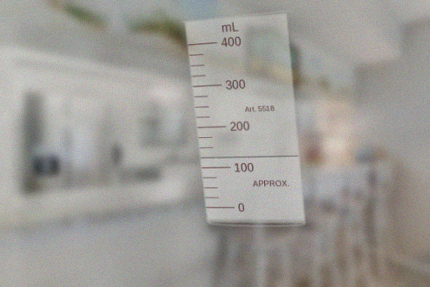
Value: 125 mL
